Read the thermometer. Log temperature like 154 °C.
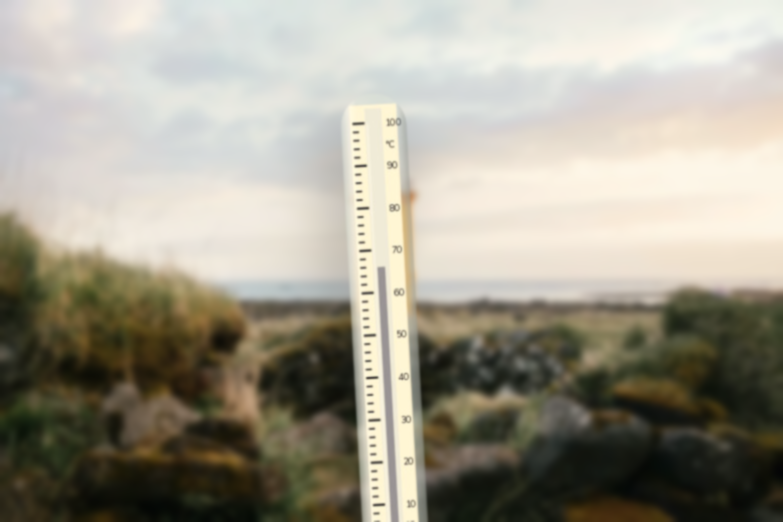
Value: 66 °C
